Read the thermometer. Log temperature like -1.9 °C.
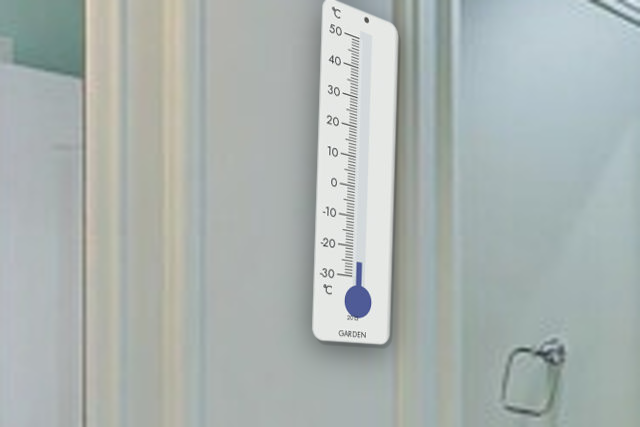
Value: -25 °C
